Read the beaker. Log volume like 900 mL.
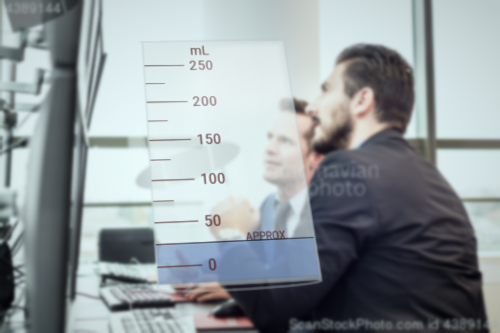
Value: 25 mL
